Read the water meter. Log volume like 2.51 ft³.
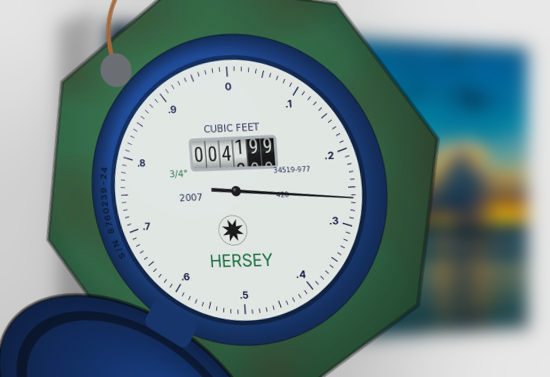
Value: 4199.26 ft³
